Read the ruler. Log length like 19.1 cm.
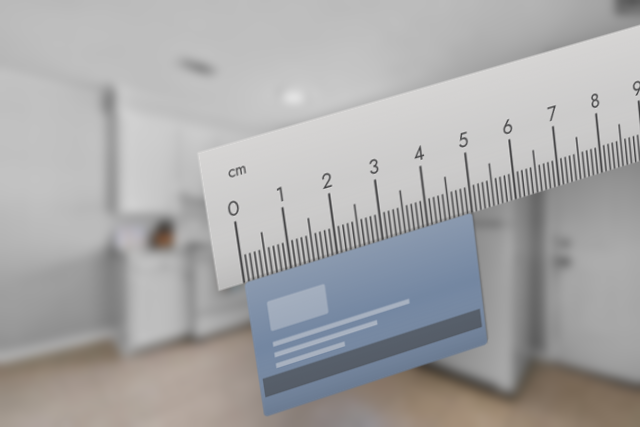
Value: 5 cm
